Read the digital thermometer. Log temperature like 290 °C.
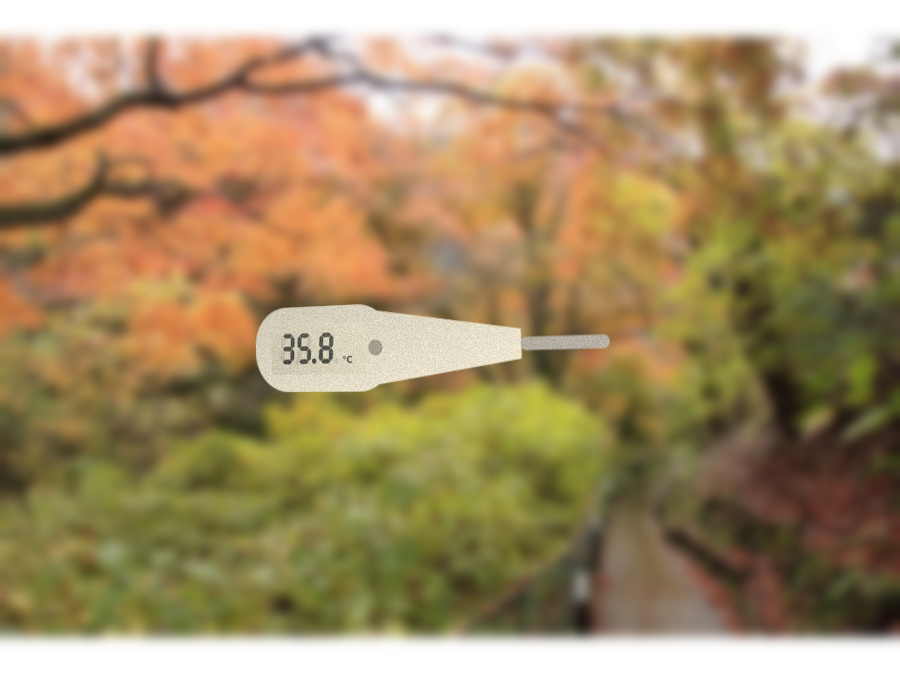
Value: 35.8 °C
